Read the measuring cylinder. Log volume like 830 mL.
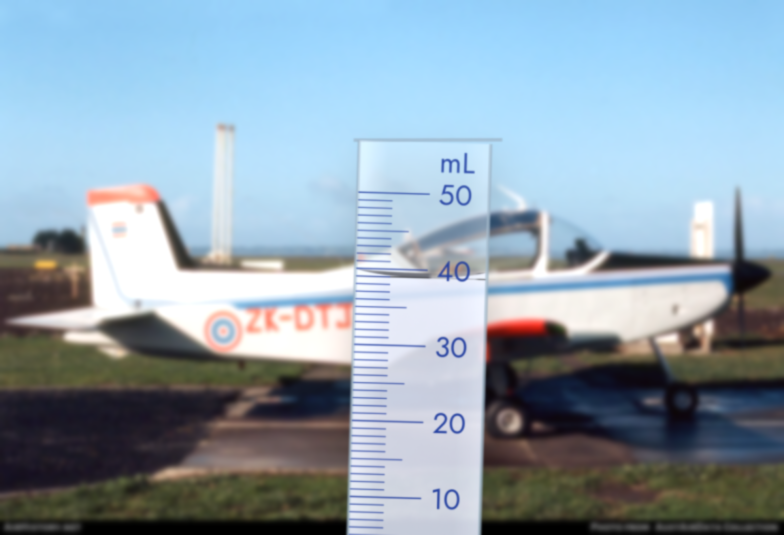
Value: 39 mL
